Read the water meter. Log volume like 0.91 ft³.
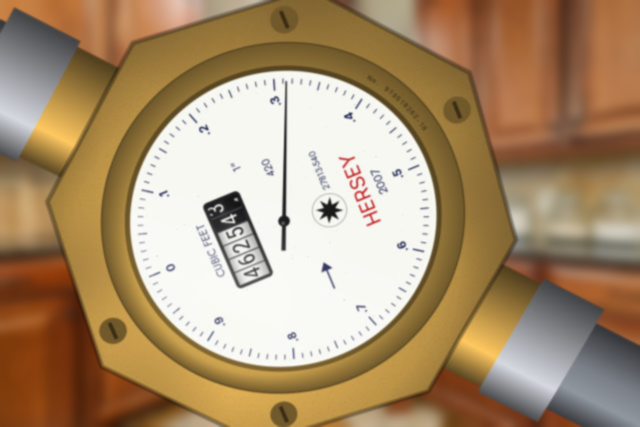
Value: 462543.31 ft³
